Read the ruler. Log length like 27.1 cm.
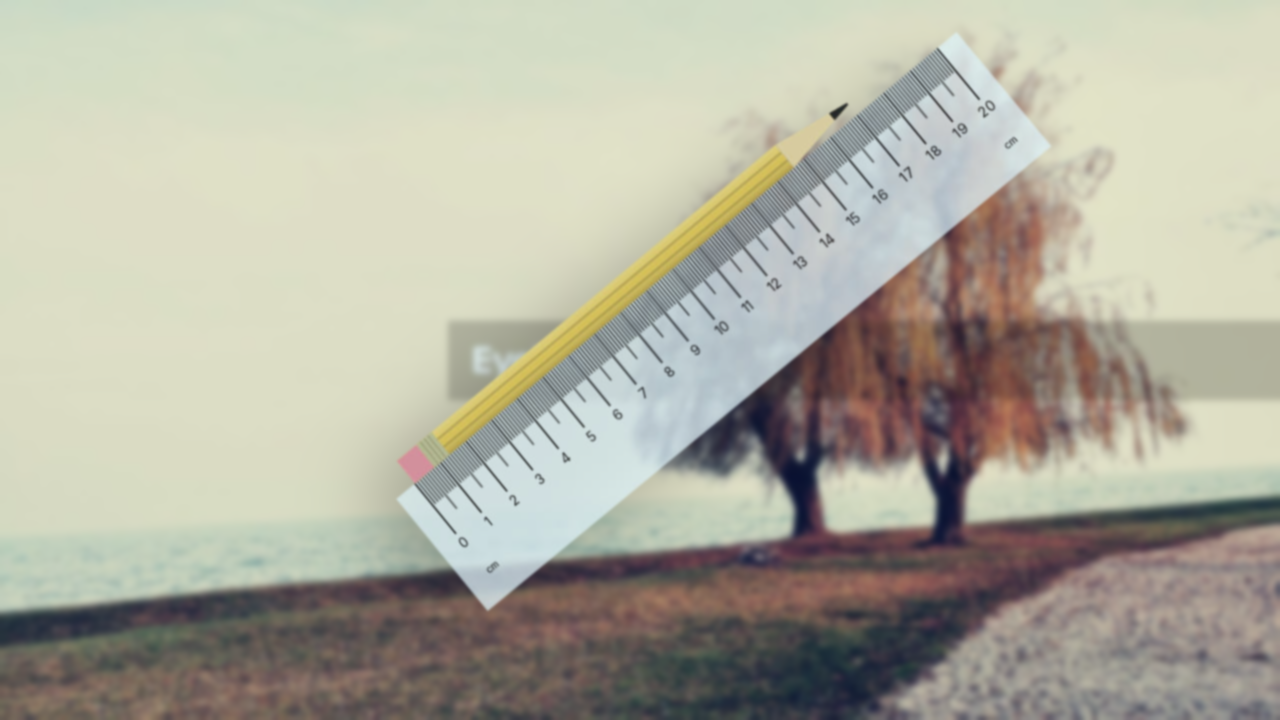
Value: 17 cm
